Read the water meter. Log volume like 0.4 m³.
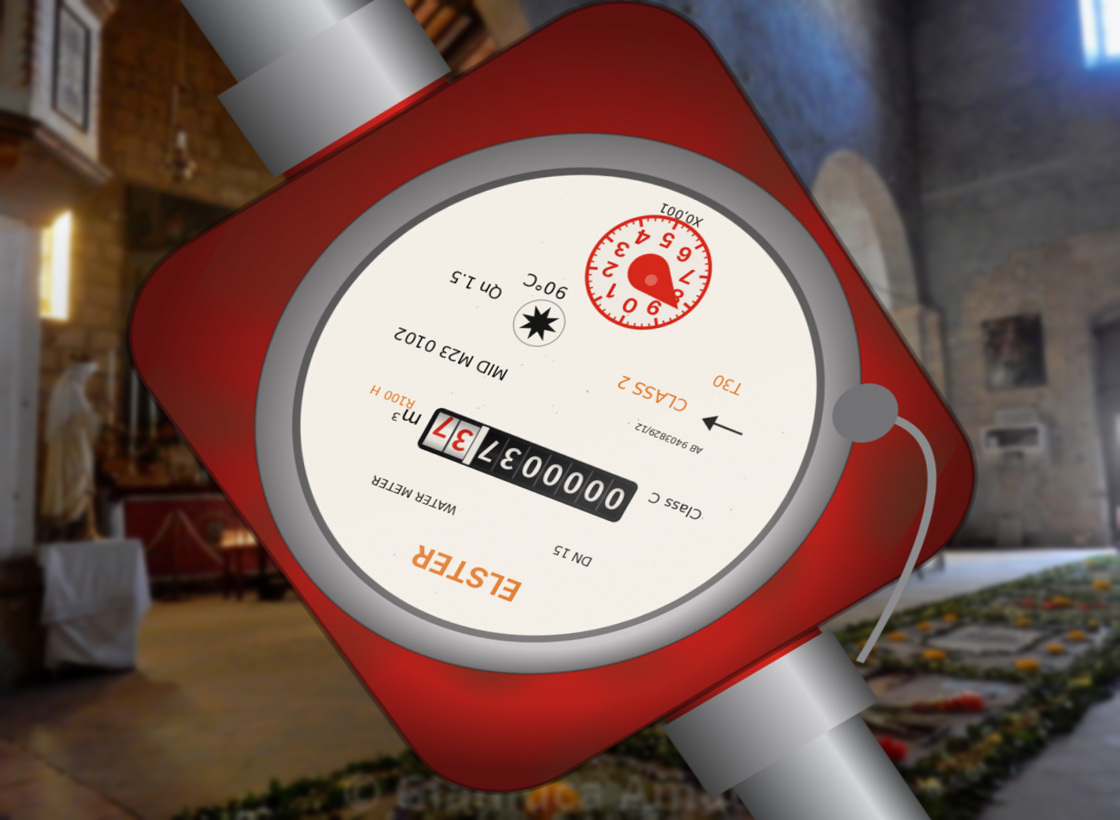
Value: 37.368 m³
